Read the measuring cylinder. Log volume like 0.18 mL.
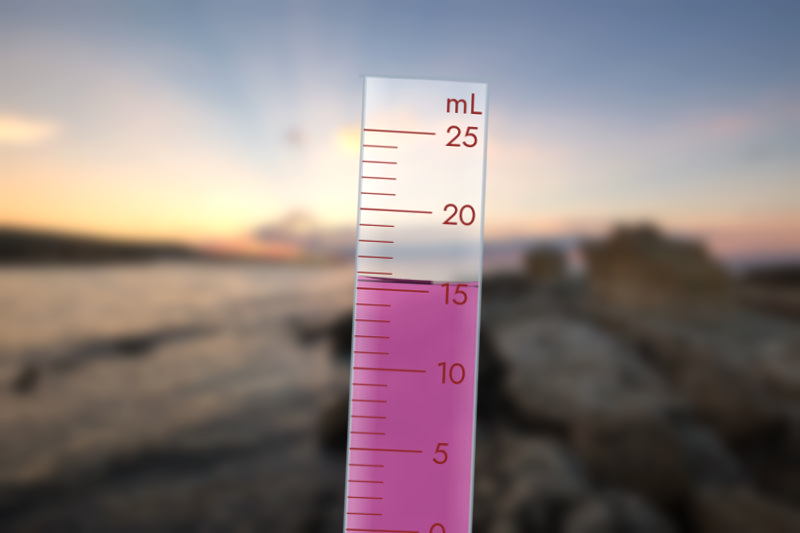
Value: 15.5 mL
